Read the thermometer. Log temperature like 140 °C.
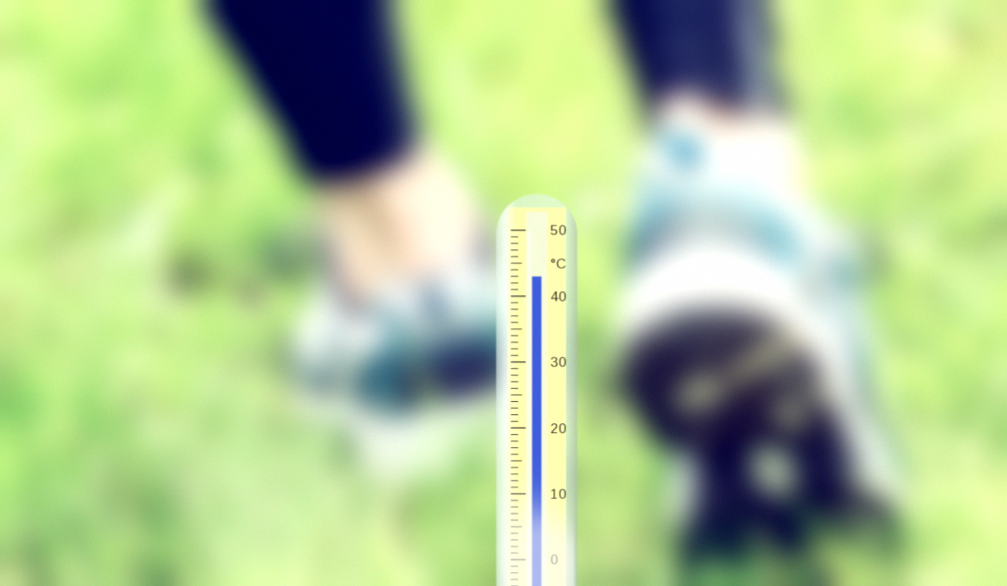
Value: 43 °C
